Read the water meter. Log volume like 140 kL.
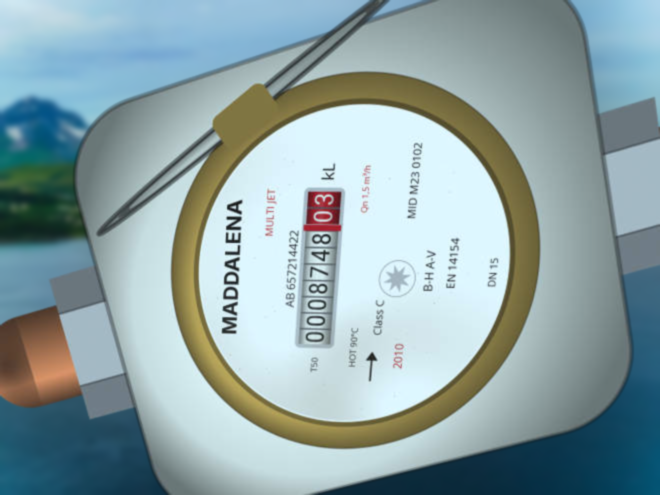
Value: 8748.03 kL
